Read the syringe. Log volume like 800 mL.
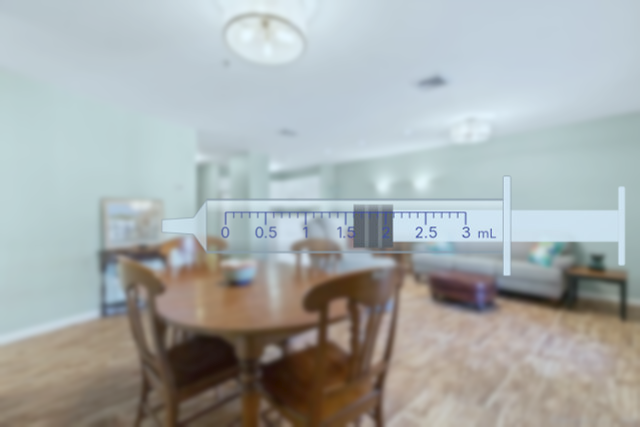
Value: 1.6 mL
